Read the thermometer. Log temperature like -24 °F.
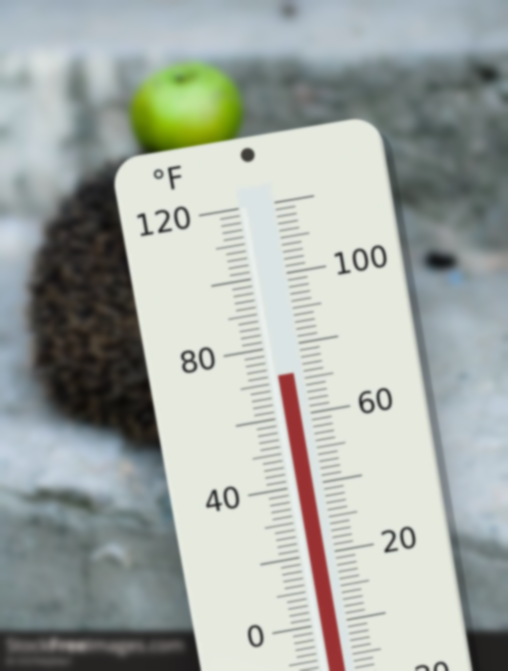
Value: 72 °F
